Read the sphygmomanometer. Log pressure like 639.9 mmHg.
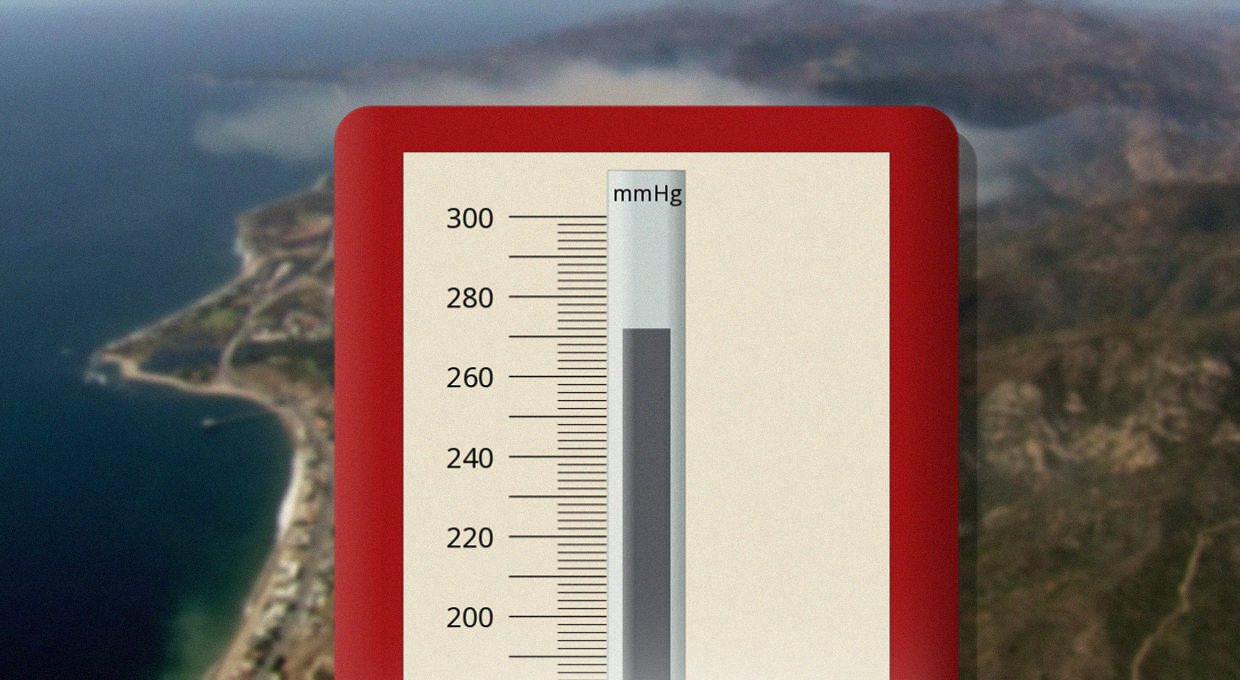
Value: 272 mmHg
